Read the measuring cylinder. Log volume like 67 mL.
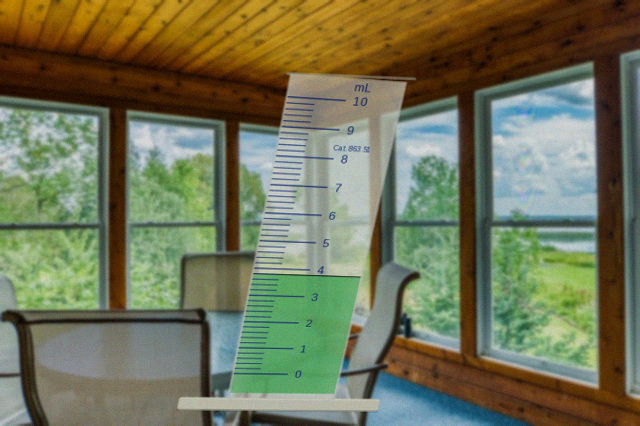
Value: 3.8 mL
